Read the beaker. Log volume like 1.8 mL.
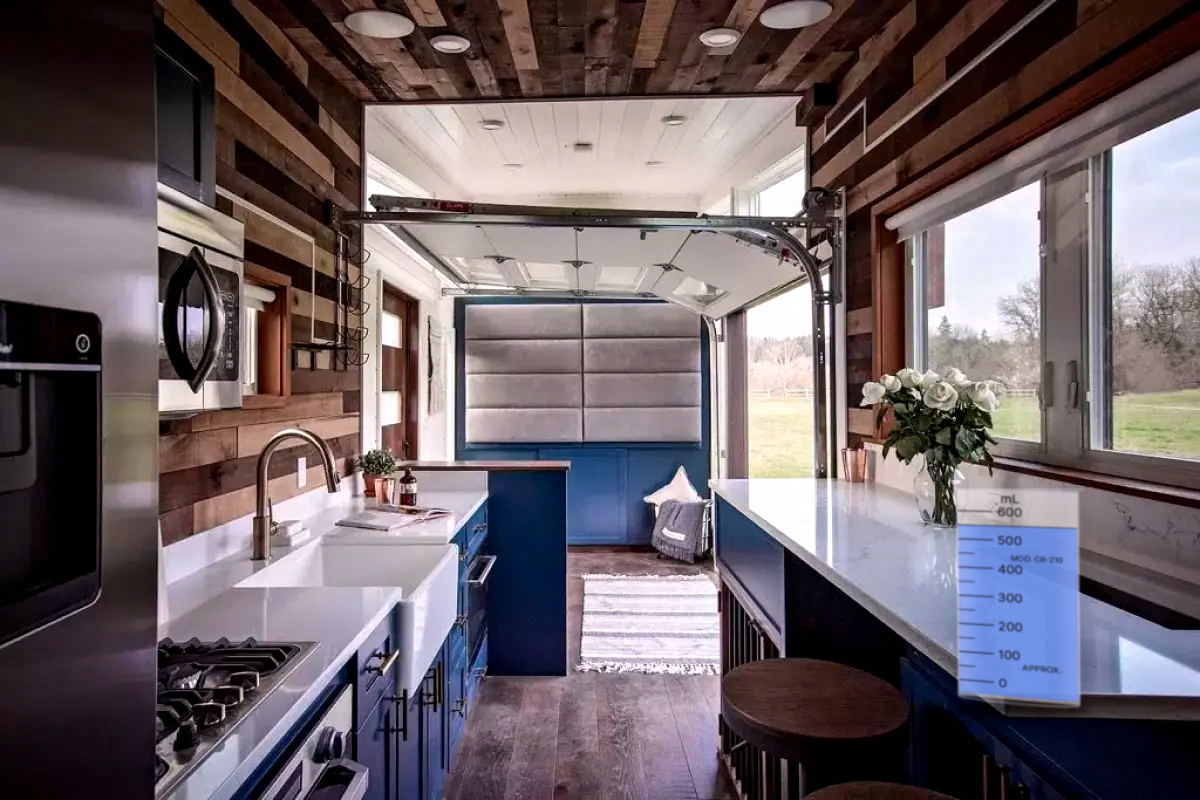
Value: 550 mL
